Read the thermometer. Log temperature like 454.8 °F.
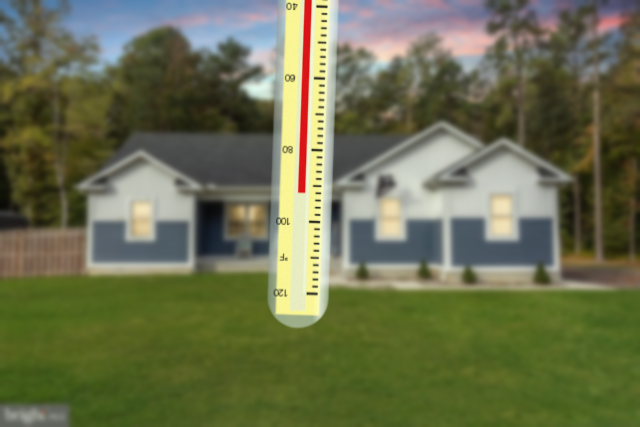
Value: 92 °F
